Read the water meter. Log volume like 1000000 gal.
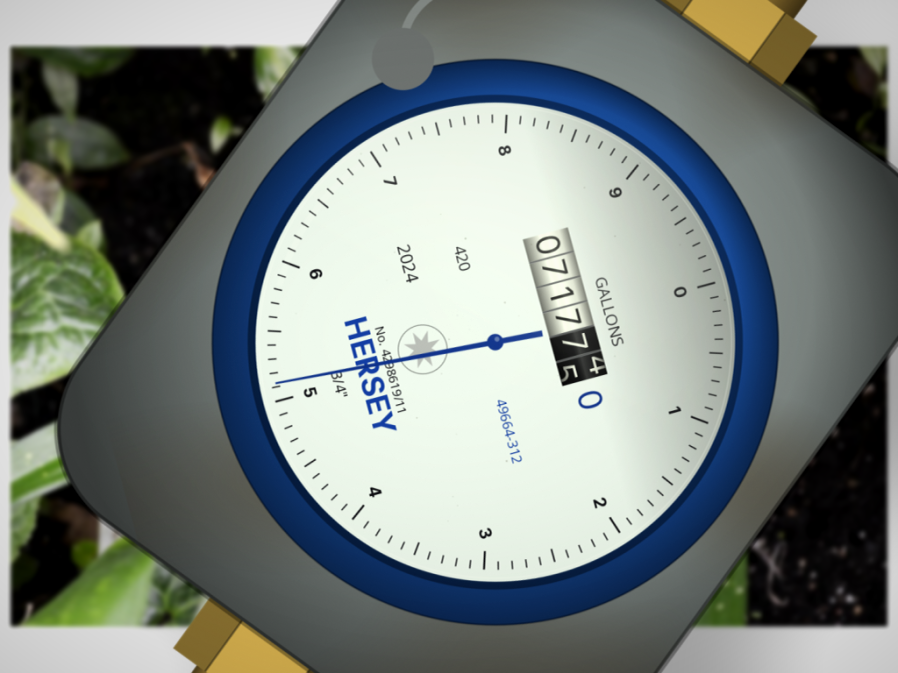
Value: 717745.1 gal
